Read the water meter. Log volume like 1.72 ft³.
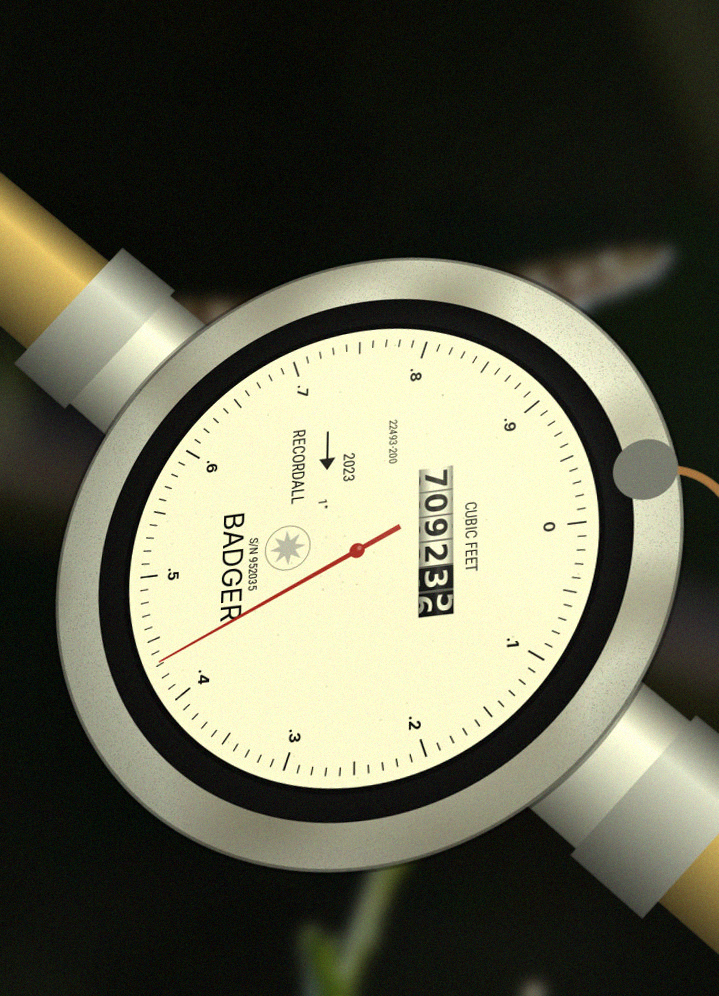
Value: 709235.43 ft³
